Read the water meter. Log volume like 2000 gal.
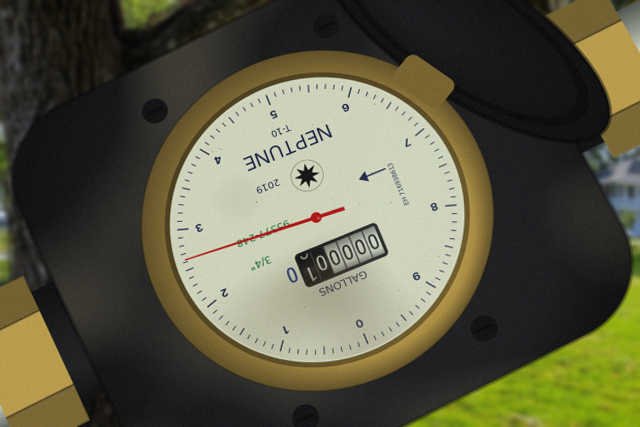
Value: 12.6 gal
